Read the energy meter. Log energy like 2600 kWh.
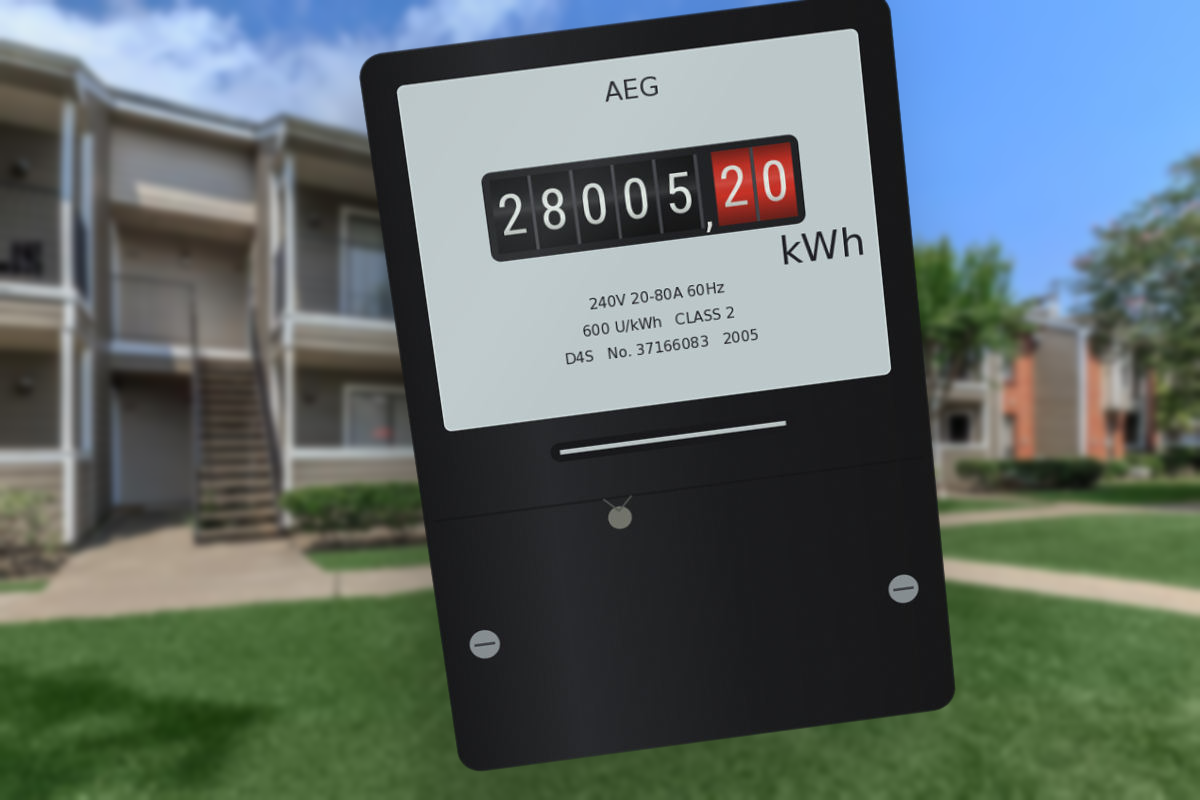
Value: 28005.20 kWh
